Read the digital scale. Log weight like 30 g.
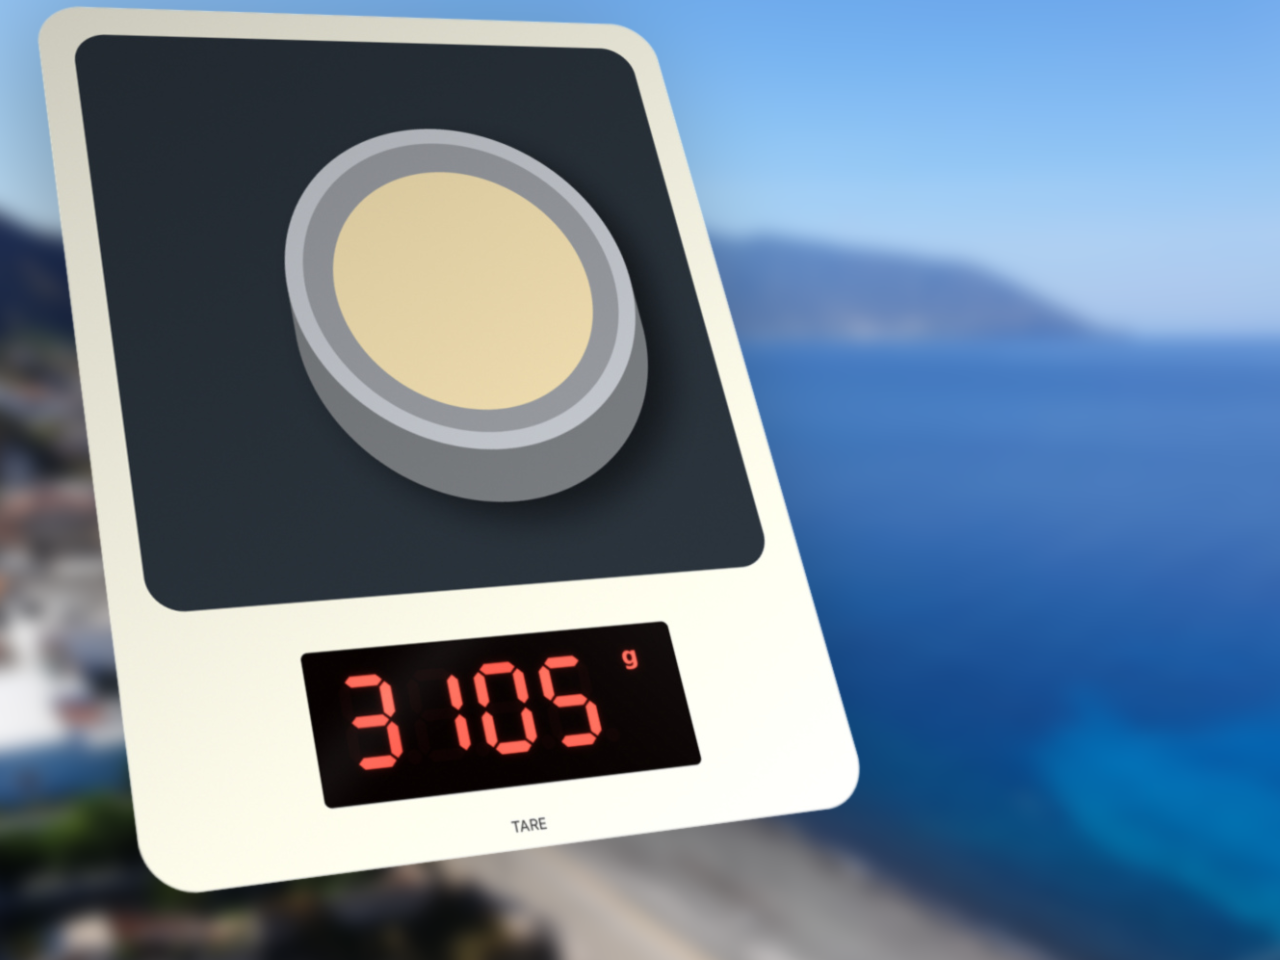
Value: 3105 g
